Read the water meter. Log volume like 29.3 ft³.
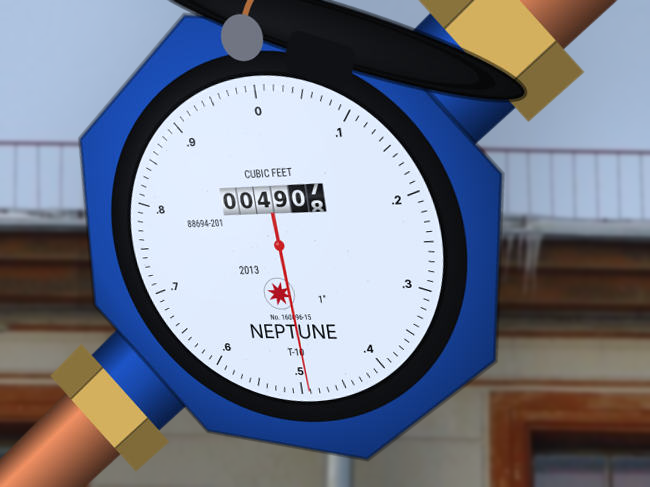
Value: 4907.49 ft³
